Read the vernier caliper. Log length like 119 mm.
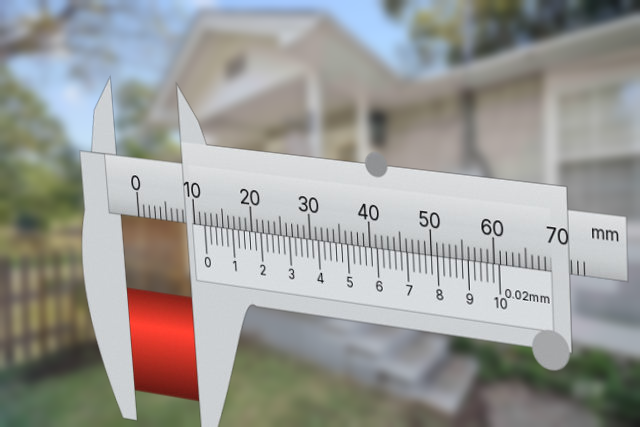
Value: 11.8 mm
